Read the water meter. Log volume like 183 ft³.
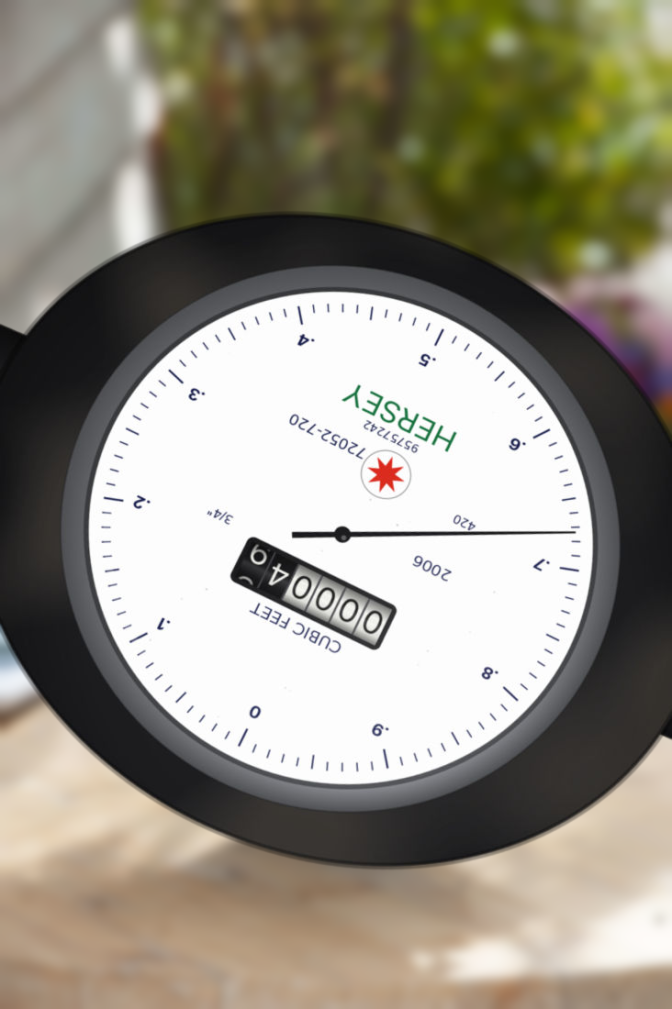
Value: 48.67 ft³
